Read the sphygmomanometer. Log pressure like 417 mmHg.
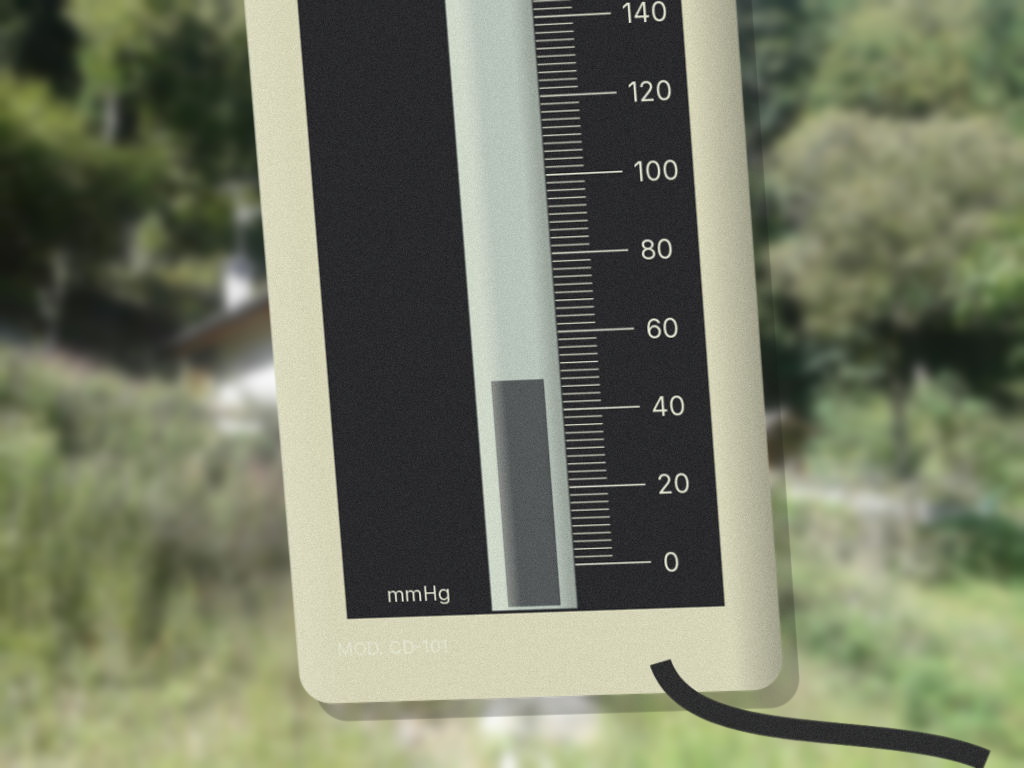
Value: 48 mmHg
